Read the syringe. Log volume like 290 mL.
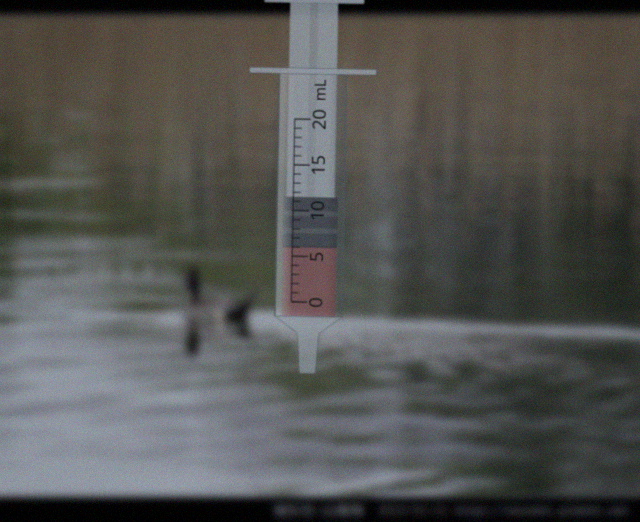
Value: 6 mL
